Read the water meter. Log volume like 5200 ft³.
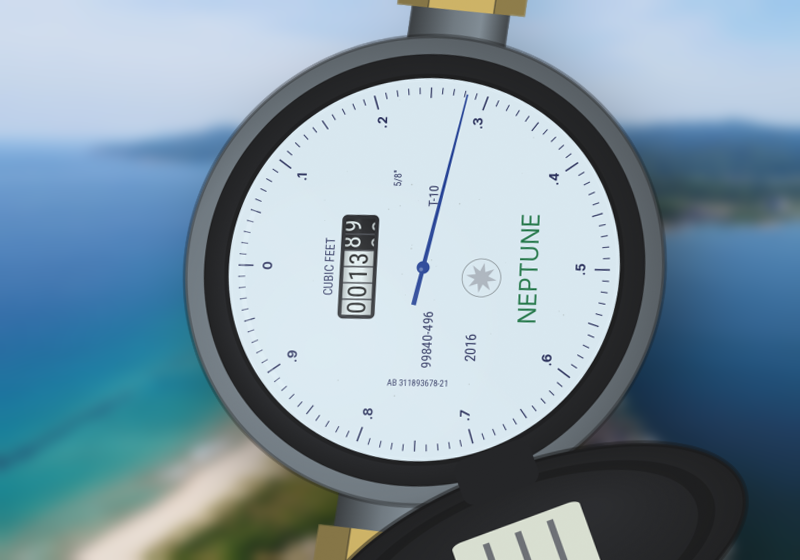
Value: 1389.28 ft³
